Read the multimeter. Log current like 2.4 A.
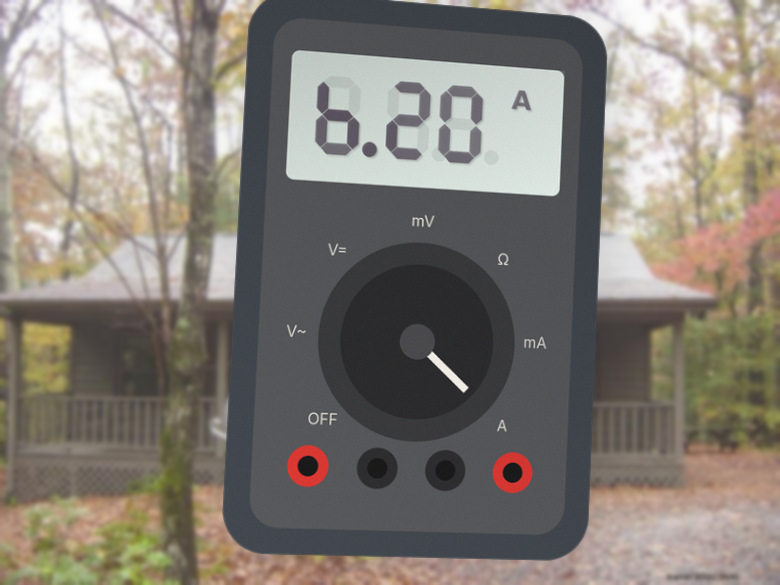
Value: 6.20 A
